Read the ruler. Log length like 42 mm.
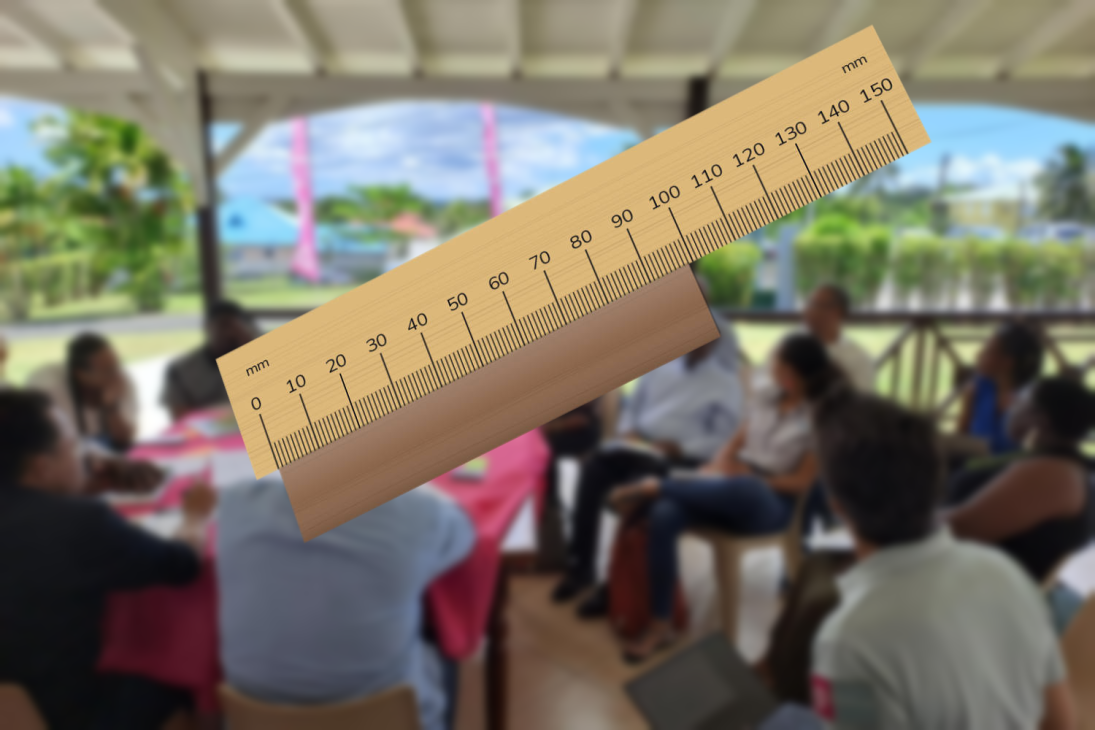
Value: 99 mm
